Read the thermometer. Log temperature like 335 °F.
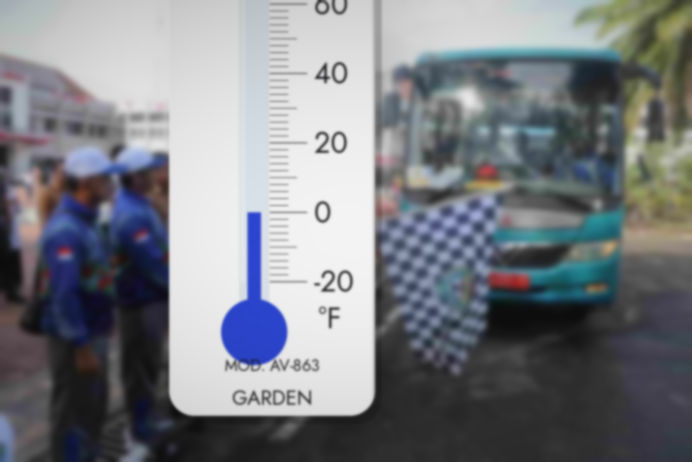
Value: 0 °F
